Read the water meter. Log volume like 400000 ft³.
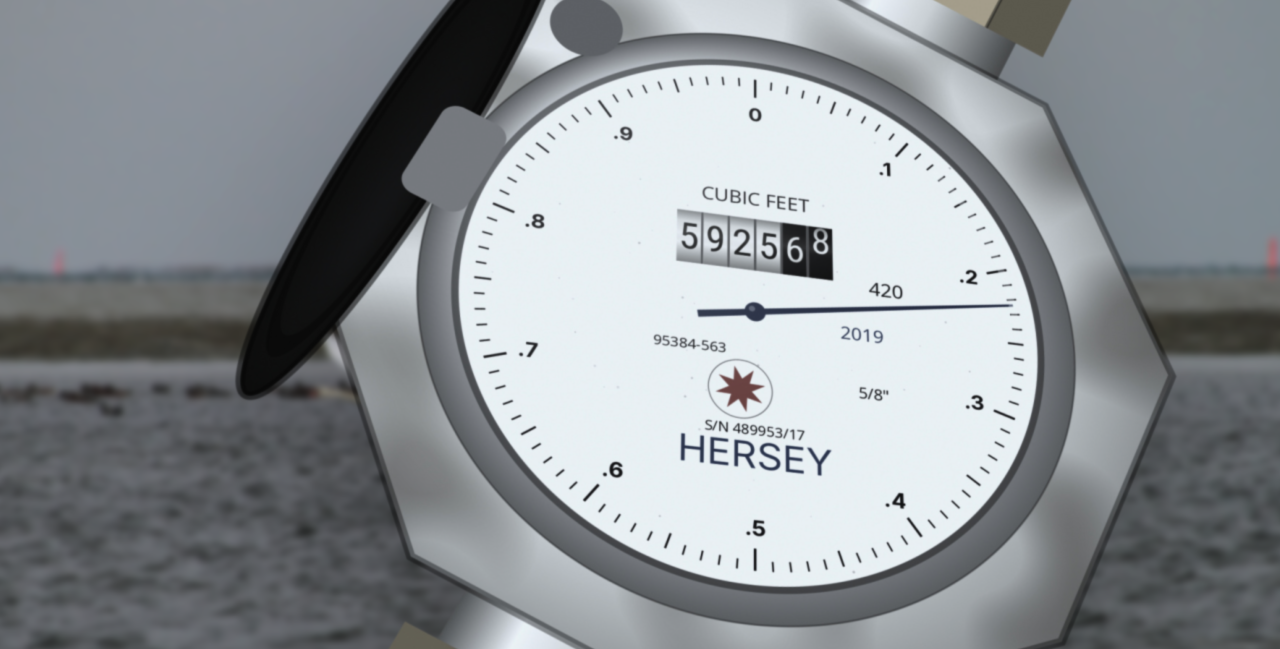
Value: 592568.22 ft³
